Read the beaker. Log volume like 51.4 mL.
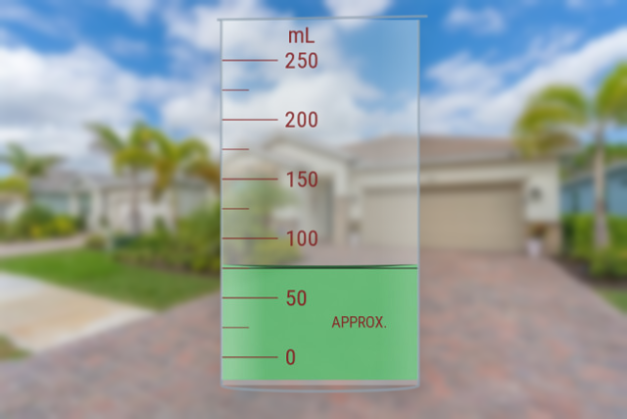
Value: 75 mL
